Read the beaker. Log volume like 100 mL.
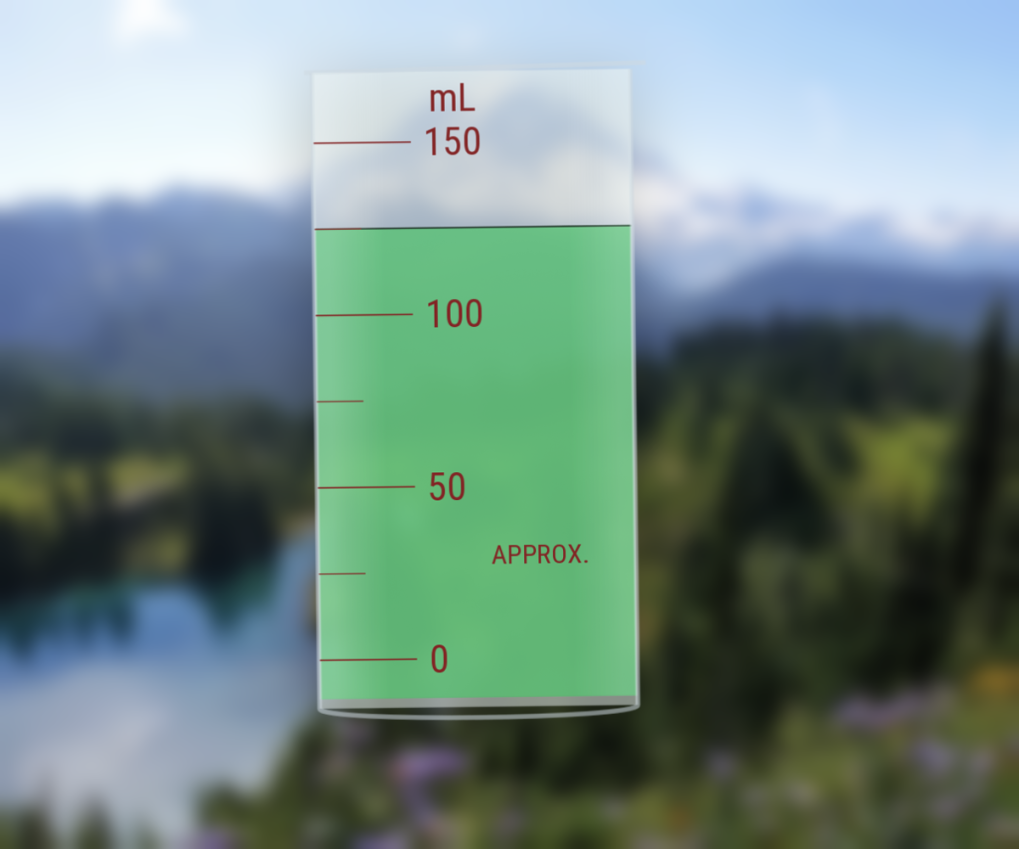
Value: 125 mL
